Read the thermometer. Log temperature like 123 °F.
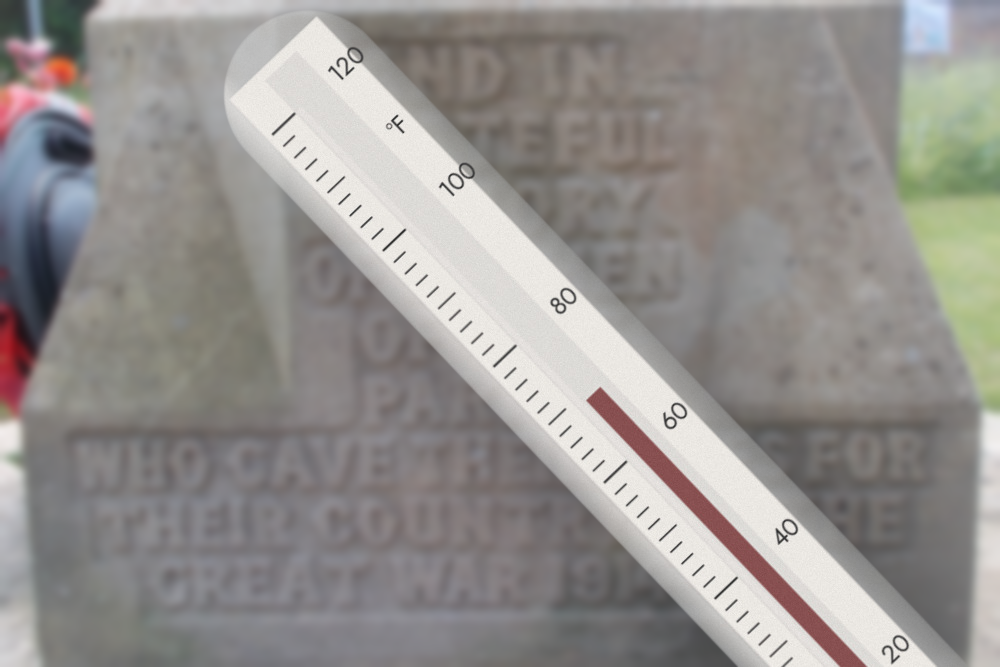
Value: 69 °F
